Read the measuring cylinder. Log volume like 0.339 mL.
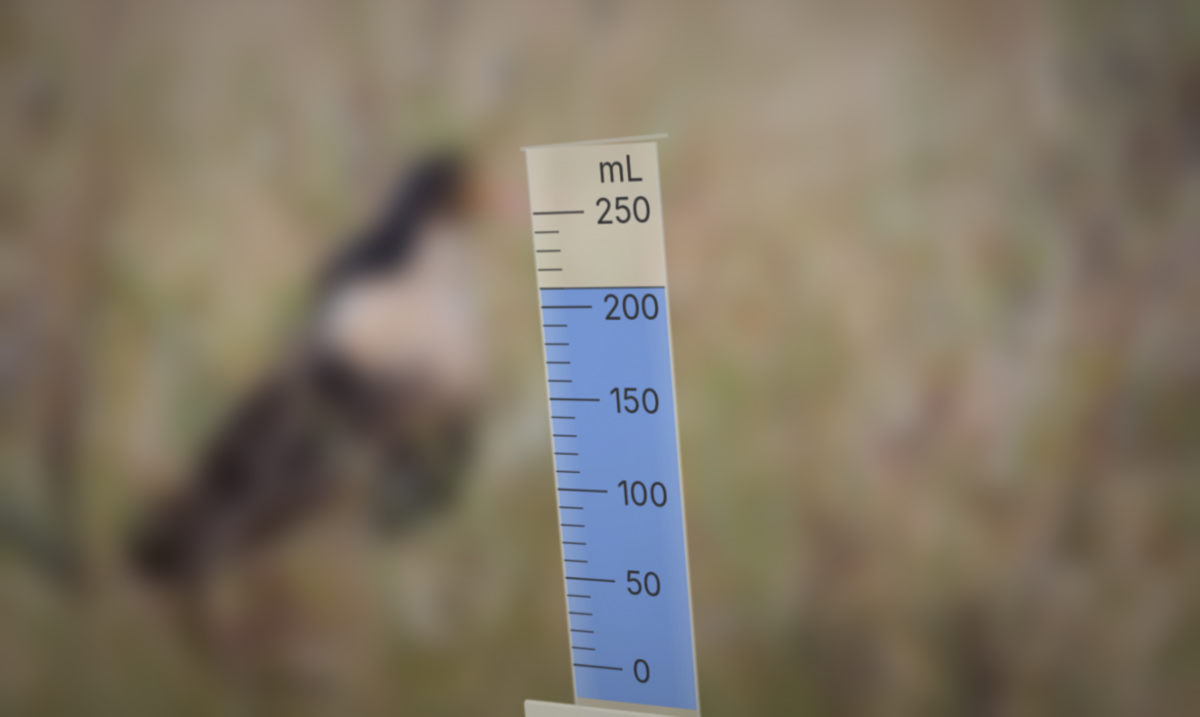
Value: 210 mL
